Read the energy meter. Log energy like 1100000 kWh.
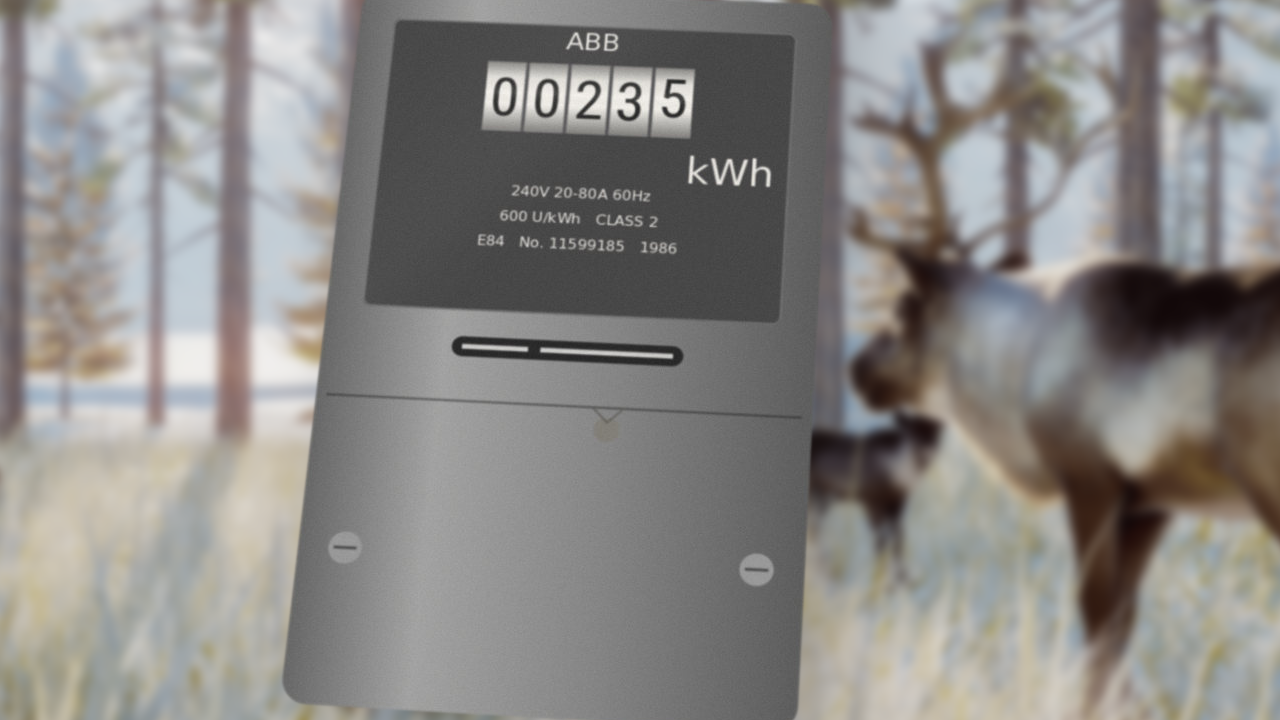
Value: 235 kWh
